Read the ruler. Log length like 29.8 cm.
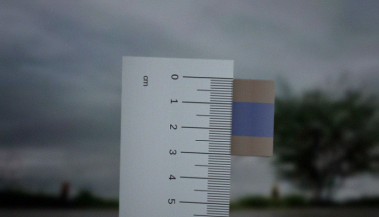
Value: 3 cm
